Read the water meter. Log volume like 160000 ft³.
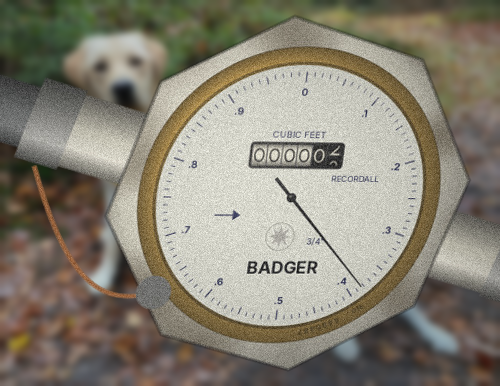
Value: 2.38 ft³
